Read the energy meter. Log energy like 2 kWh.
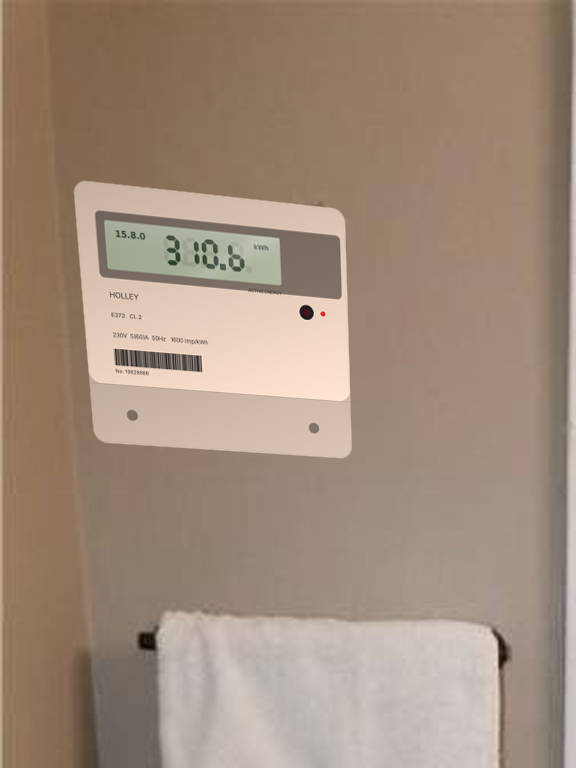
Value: 310.6 kWh
